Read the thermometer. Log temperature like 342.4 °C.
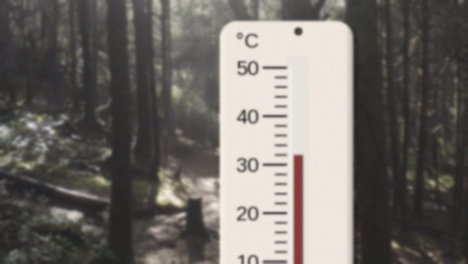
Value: 32 °C
